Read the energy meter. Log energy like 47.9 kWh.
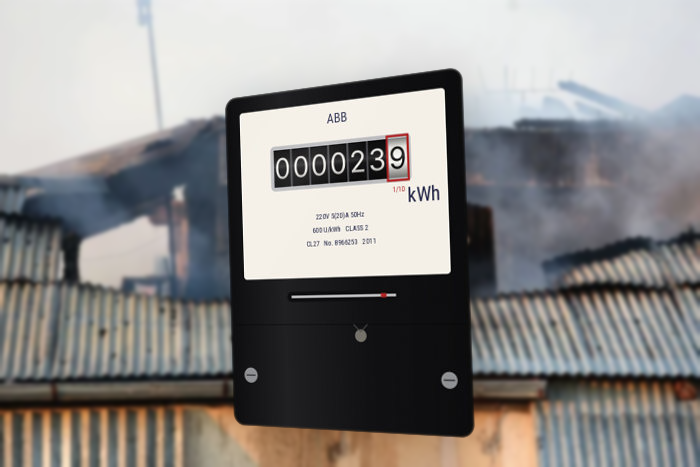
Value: 23.9 kWh
